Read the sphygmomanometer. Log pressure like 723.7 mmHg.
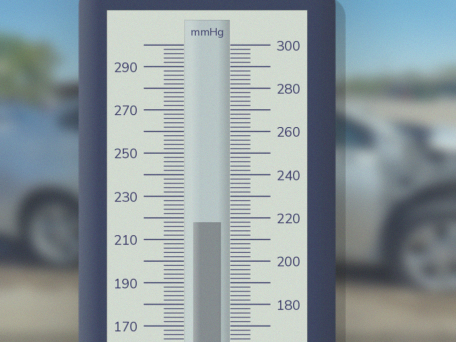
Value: 218 mmHg
